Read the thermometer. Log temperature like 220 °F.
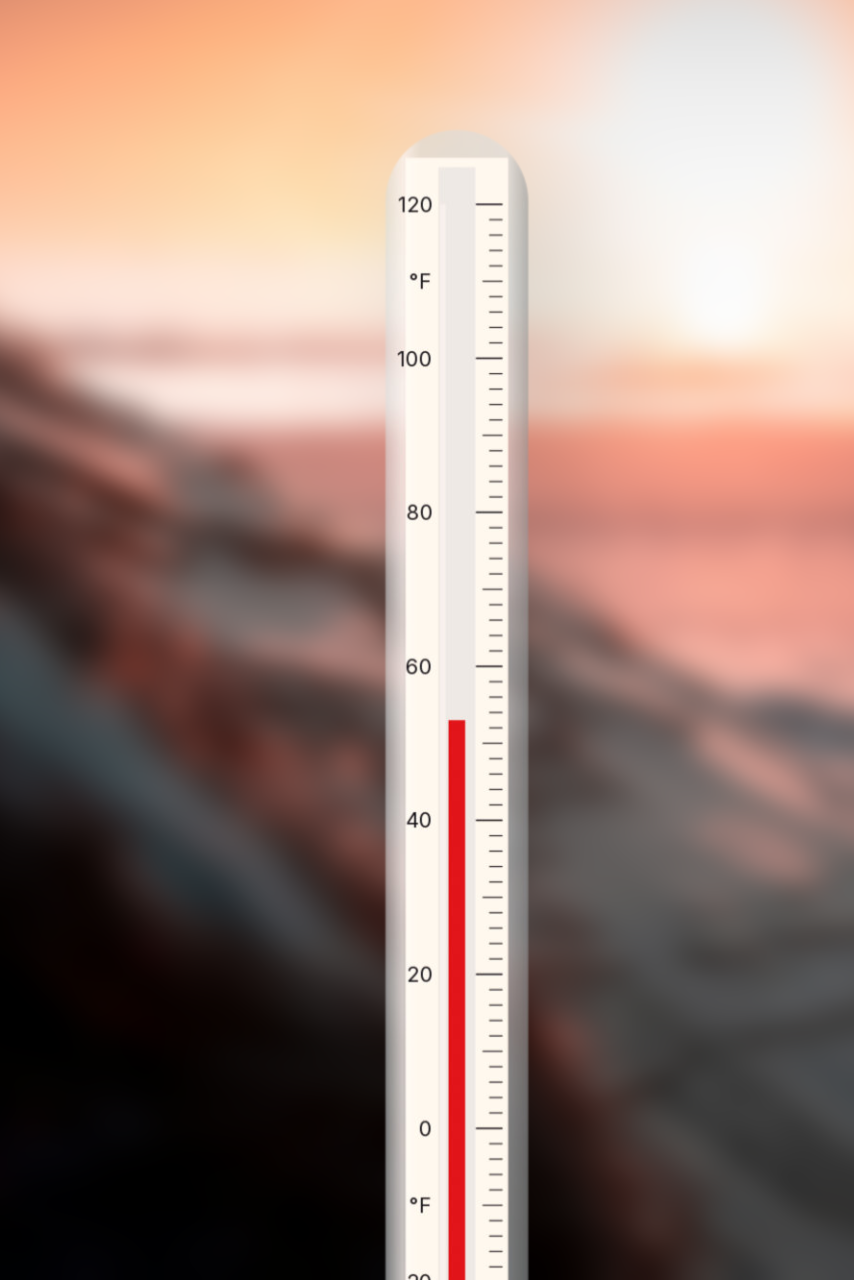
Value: 53 °F
